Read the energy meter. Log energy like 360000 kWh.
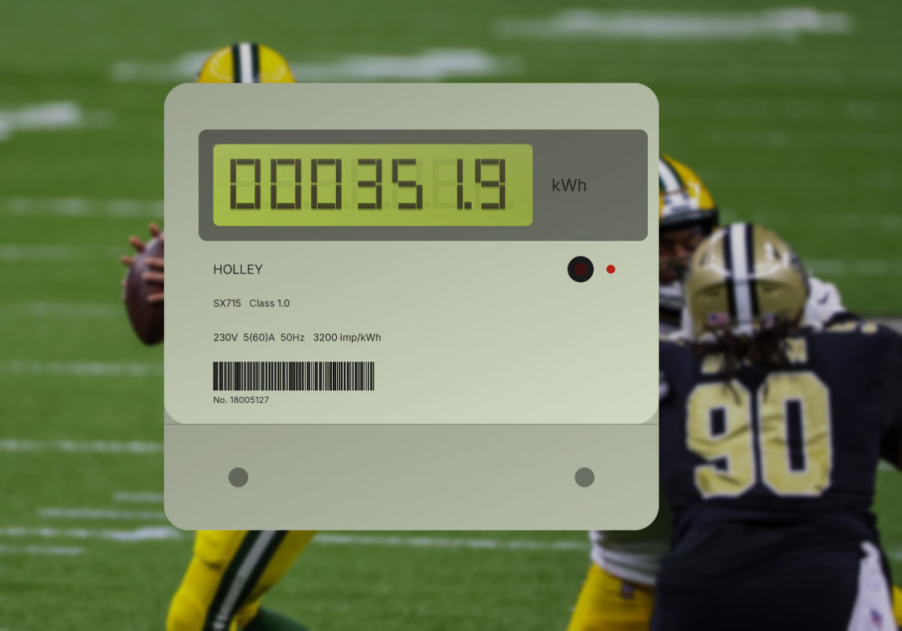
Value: 351.9 kWh
